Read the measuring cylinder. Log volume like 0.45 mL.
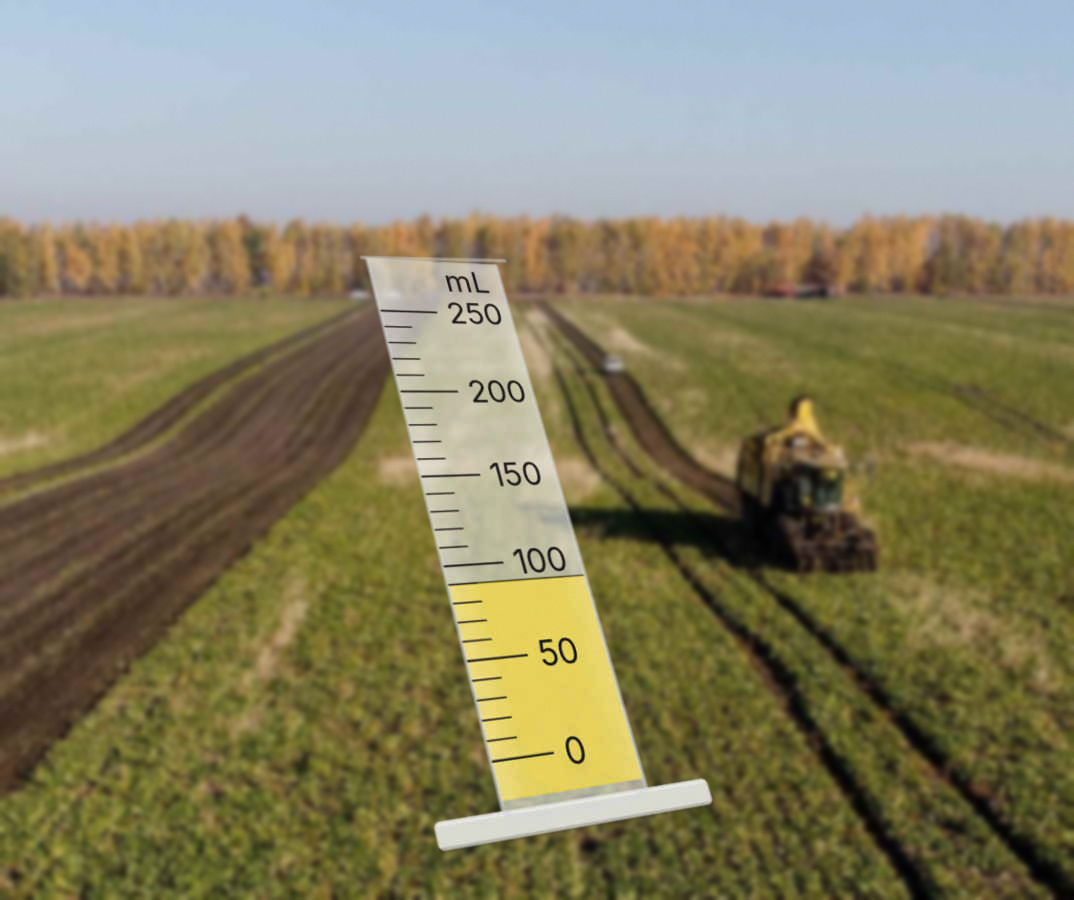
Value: 90 mL
